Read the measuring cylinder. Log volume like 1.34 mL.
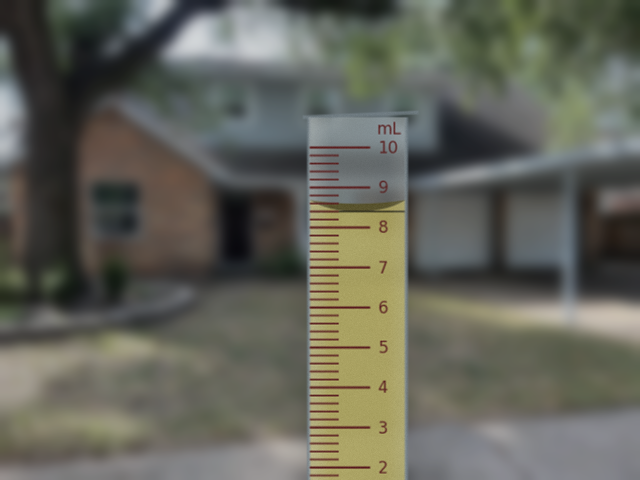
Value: 8.4 mL
